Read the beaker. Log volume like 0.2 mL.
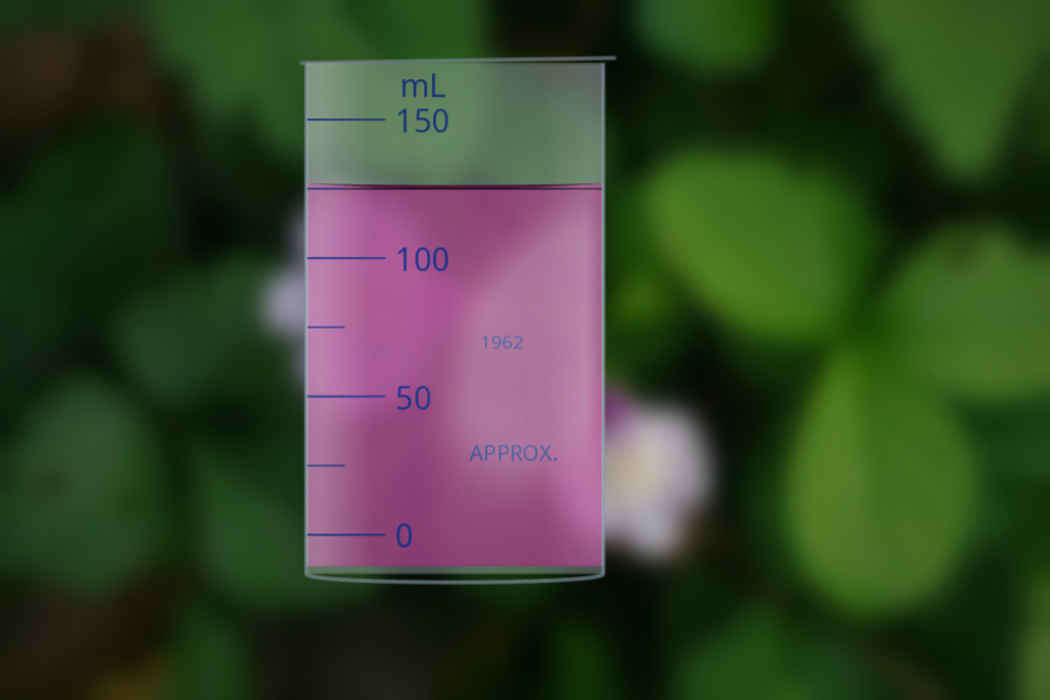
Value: 125 mL
